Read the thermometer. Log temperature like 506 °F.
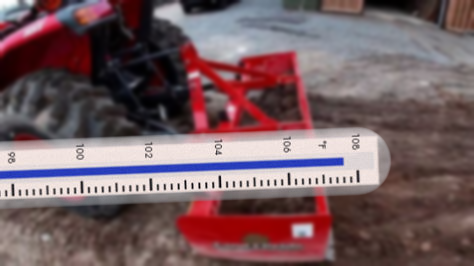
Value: 107.6 °F
